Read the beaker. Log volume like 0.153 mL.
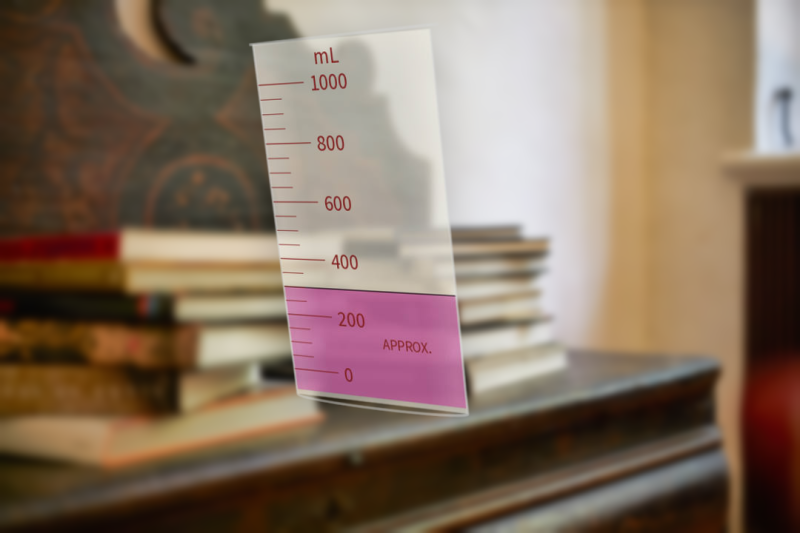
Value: 300 mL
